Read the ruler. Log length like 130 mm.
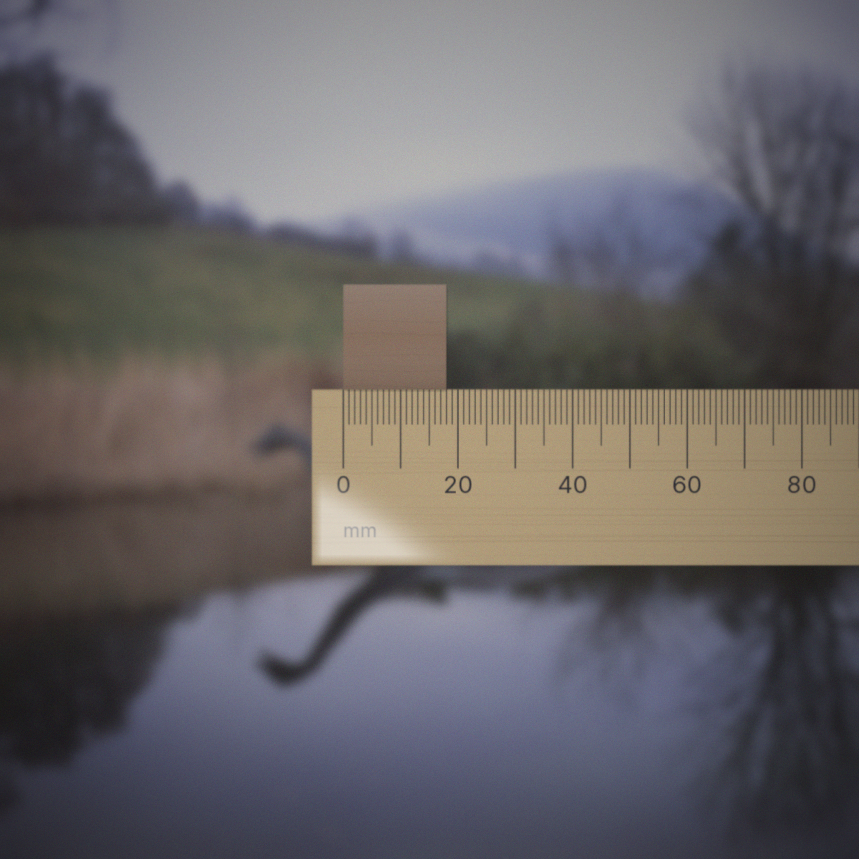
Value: 18 mm
